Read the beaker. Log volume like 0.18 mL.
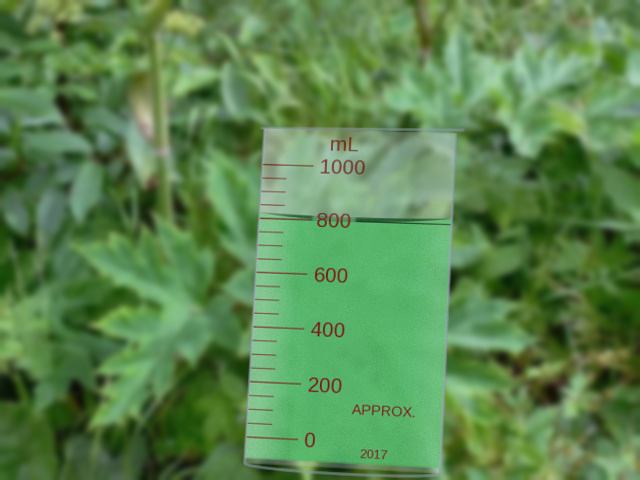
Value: 800 mL
